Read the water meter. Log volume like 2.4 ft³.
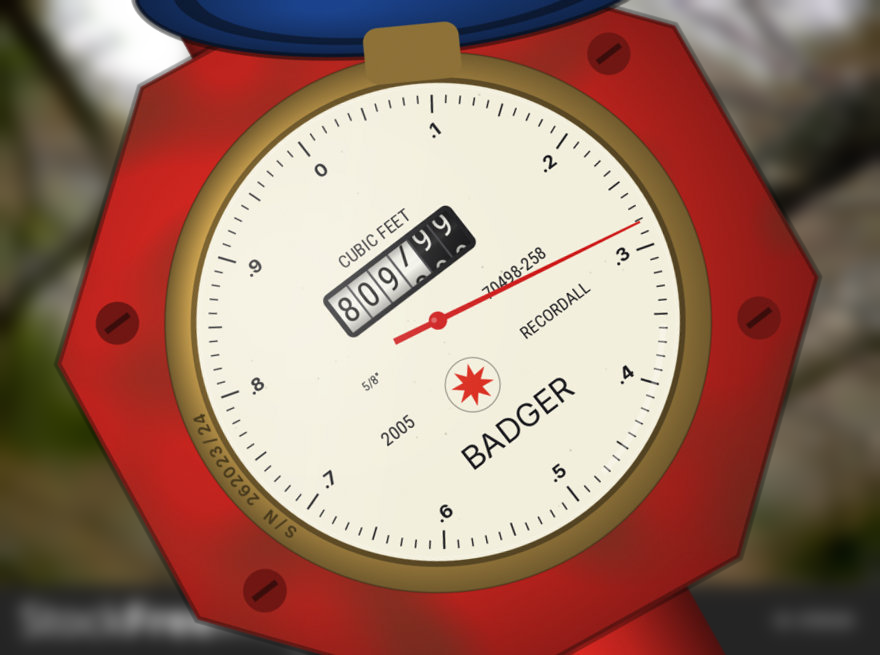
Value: 809799.28 ft³
